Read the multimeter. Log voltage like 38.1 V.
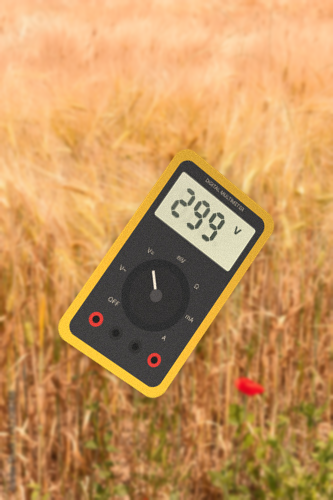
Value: 299 V
